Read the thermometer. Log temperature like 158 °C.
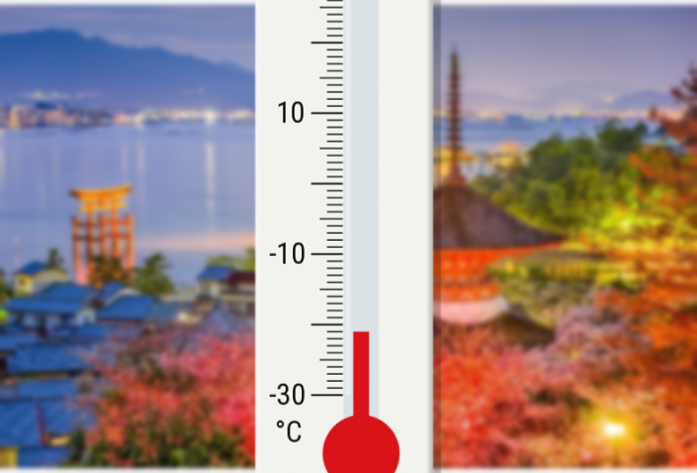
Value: -21 °C
